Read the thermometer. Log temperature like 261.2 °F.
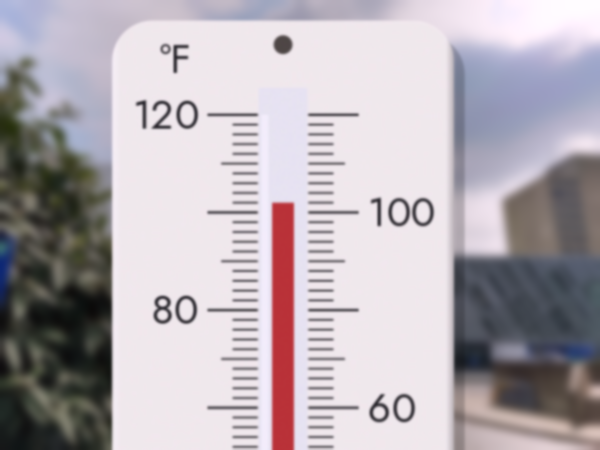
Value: 102 °F
